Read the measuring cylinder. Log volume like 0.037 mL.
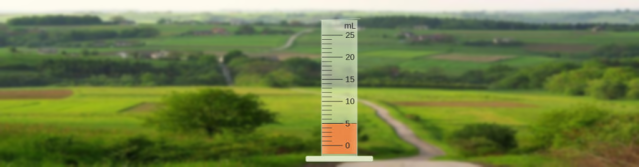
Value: 5 mL
